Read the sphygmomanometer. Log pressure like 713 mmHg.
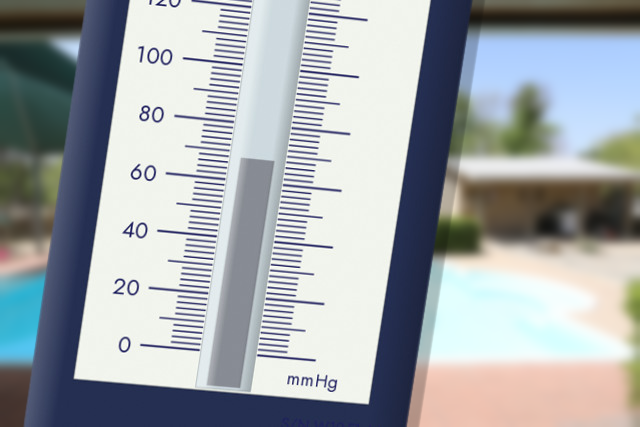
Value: 68 mmHg
